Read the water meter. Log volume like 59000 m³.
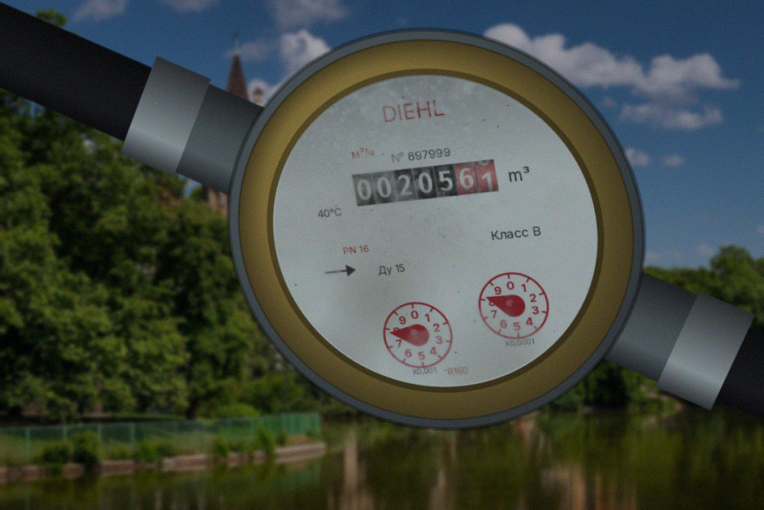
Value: 205.6078 m³
